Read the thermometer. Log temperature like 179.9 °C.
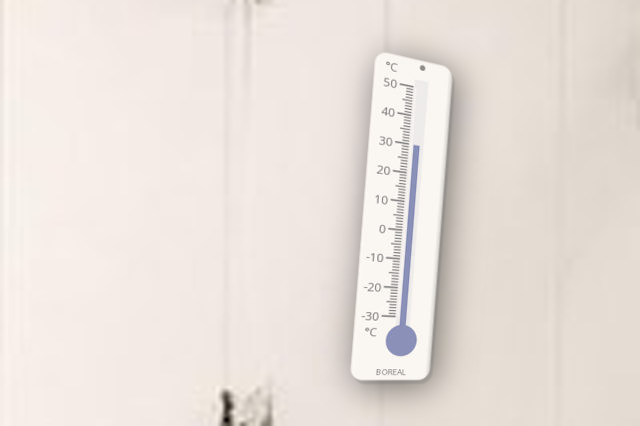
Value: 30 °C
